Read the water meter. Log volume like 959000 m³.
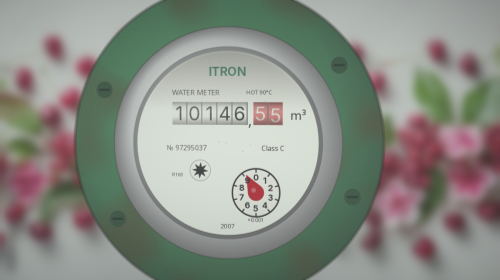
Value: 10146.549 m³
